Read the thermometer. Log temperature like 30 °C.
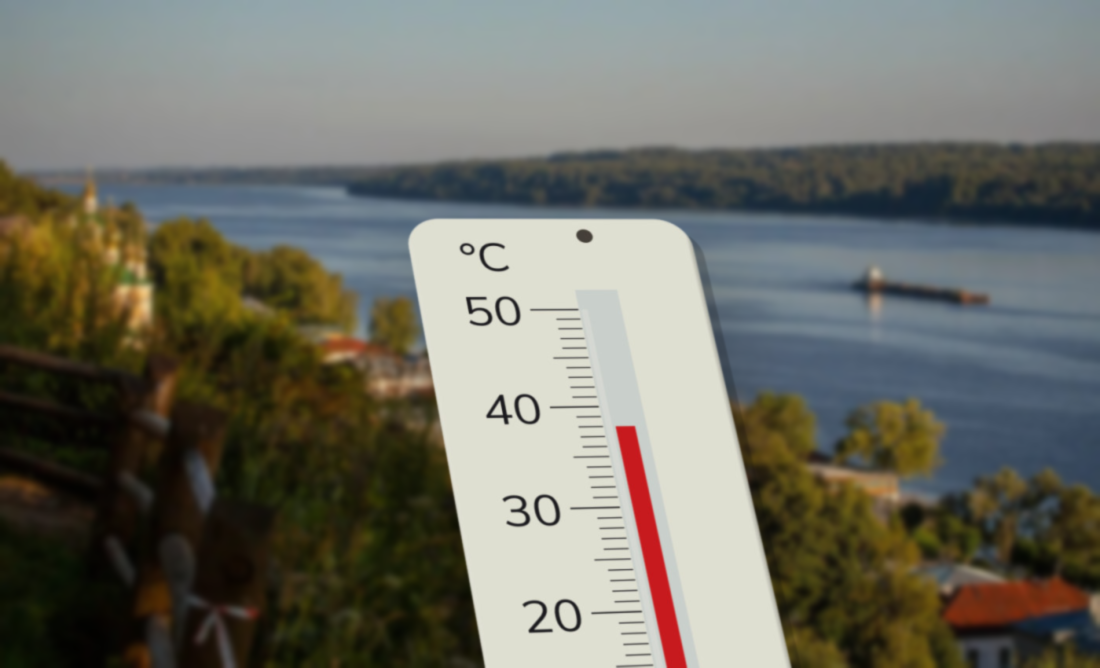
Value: 38 °C
